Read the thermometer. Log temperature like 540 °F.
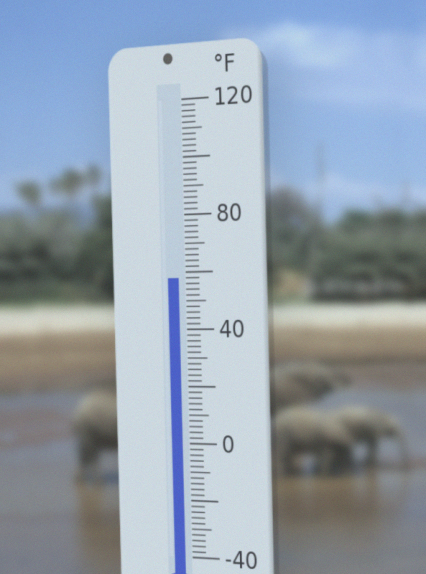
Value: 58 °F
